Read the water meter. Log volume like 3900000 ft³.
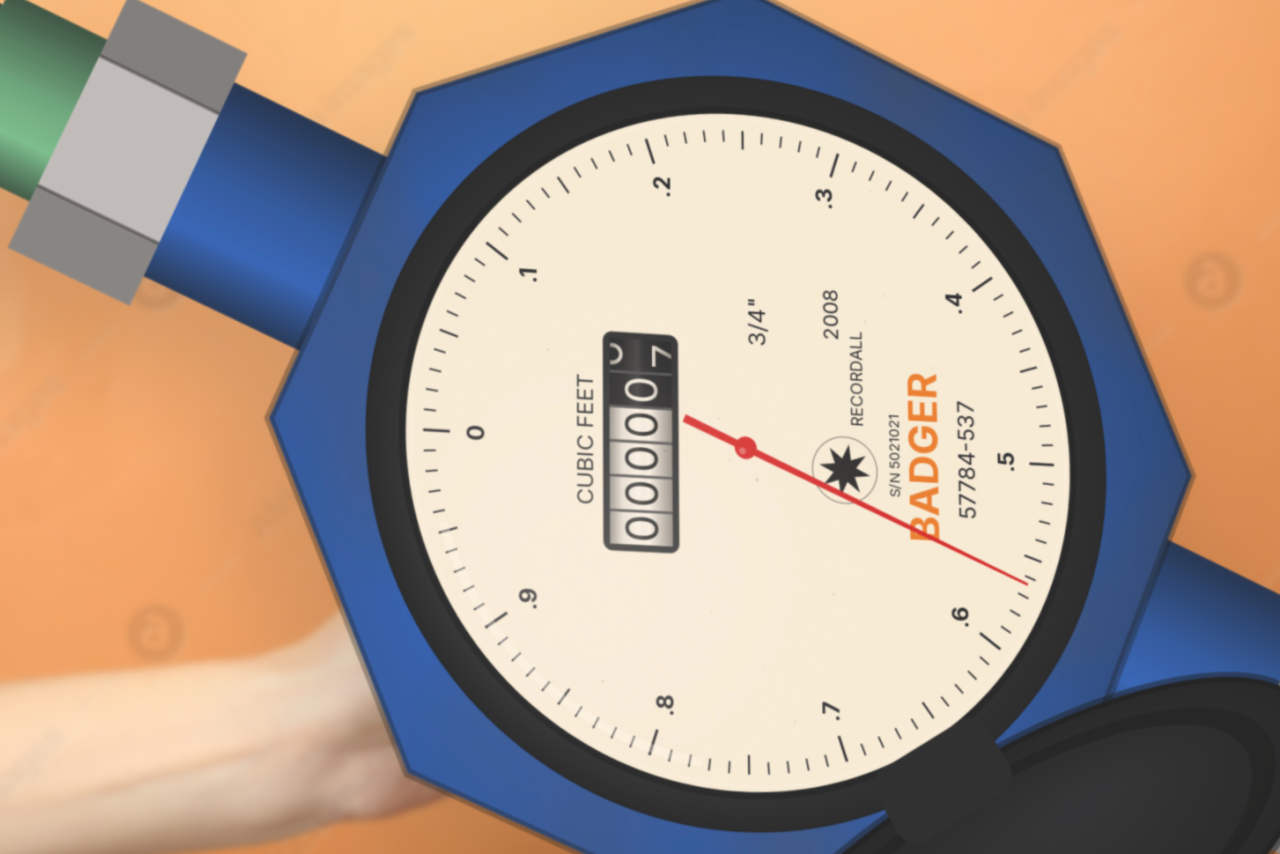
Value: 6.56 ft³
